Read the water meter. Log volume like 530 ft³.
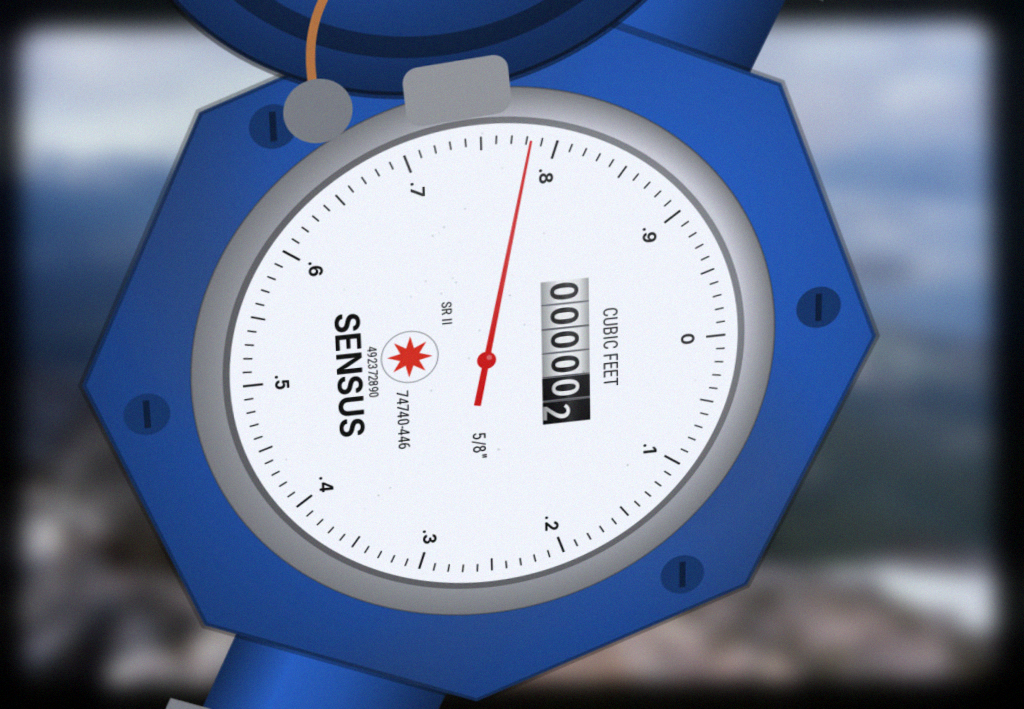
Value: 1.78 ft³
